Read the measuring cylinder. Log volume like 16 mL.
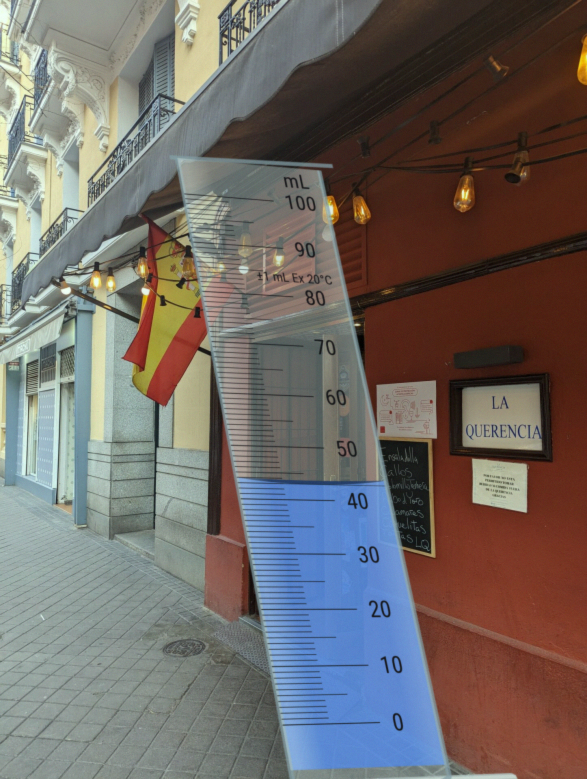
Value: 43 mL
